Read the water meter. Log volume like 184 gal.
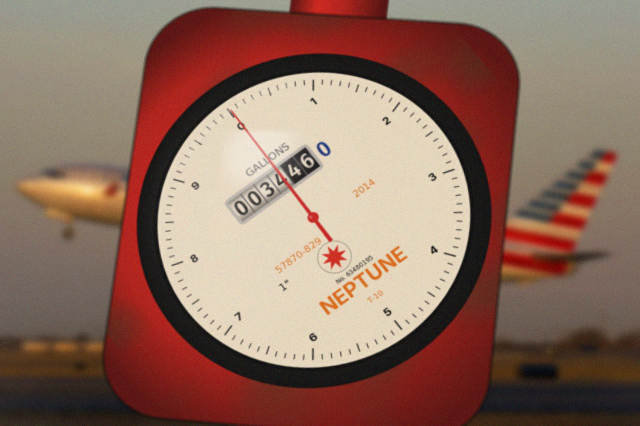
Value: 34460.0 gal
